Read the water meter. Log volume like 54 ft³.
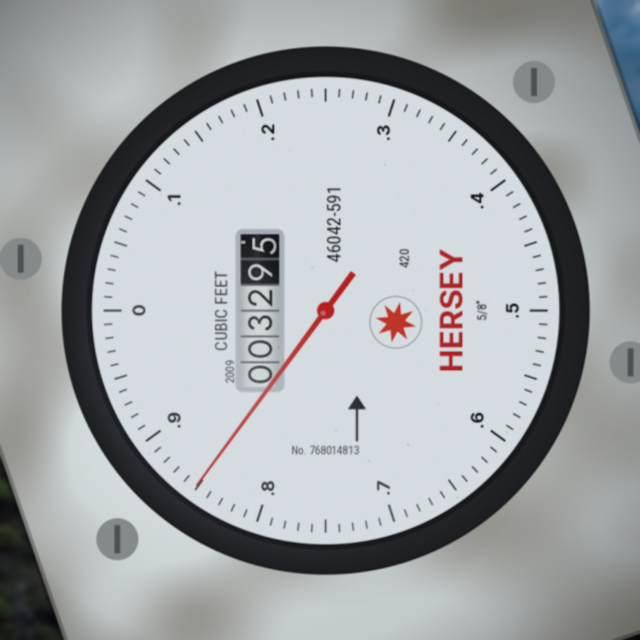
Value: 3294.85 ft³
